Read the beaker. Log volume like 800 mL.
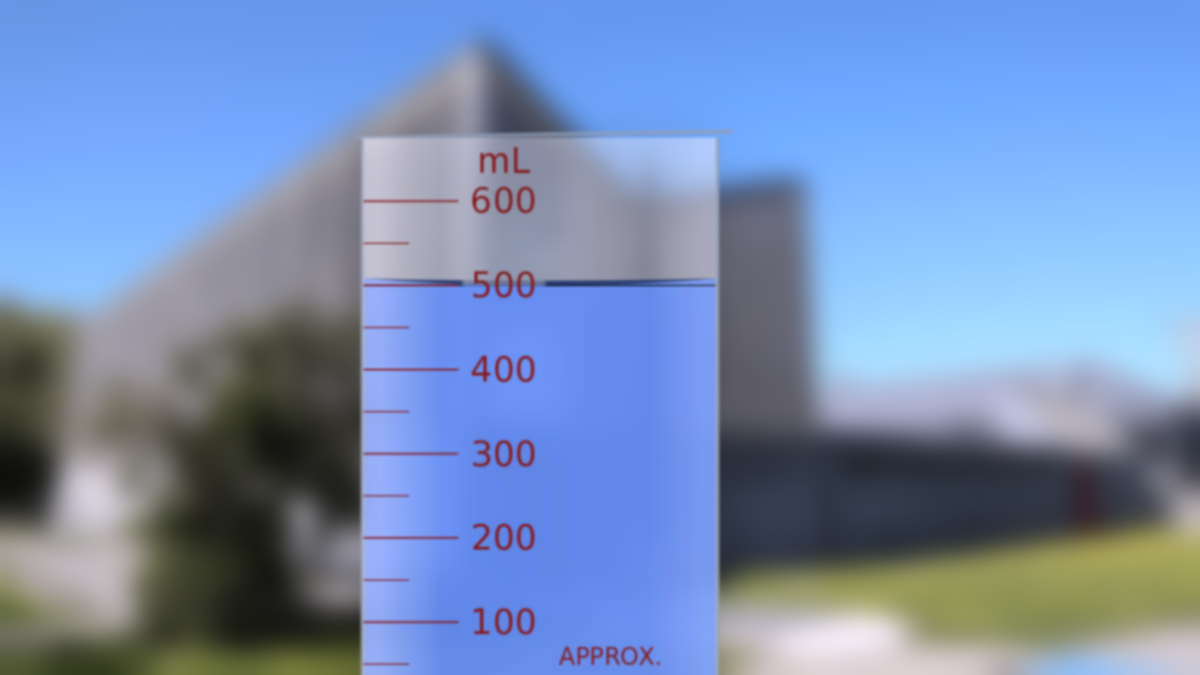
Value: 500 mL
